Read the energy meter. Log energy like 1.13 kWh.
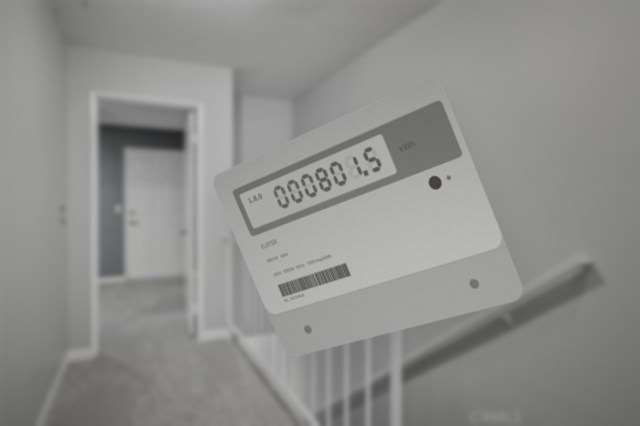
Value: 801.5 kWh
